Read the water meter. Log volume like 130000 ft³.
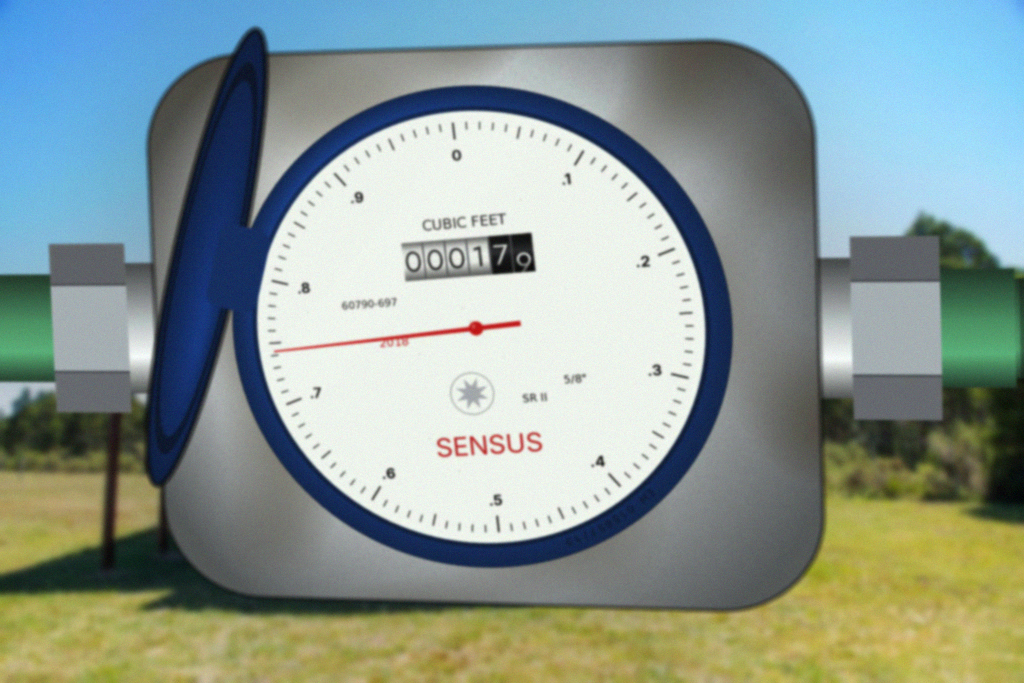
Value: 178.74 ft³
